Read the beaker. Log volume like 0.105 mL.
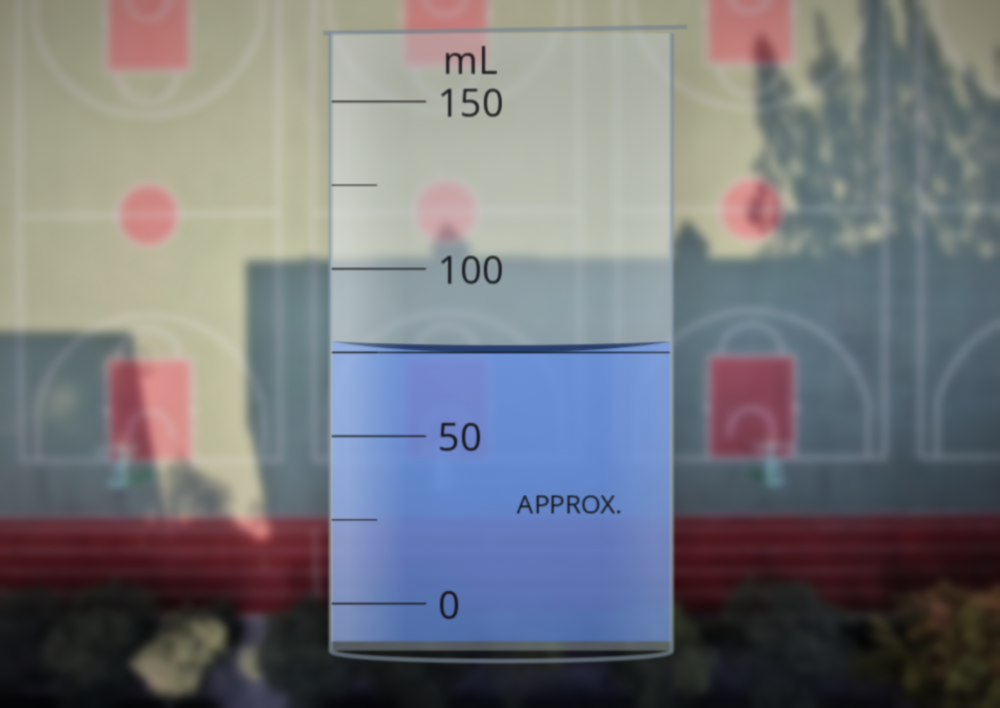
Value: 75 mL
